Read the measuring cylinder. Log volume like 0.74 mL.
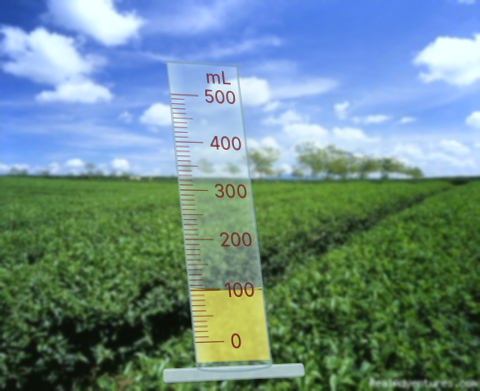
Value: 100 mL
